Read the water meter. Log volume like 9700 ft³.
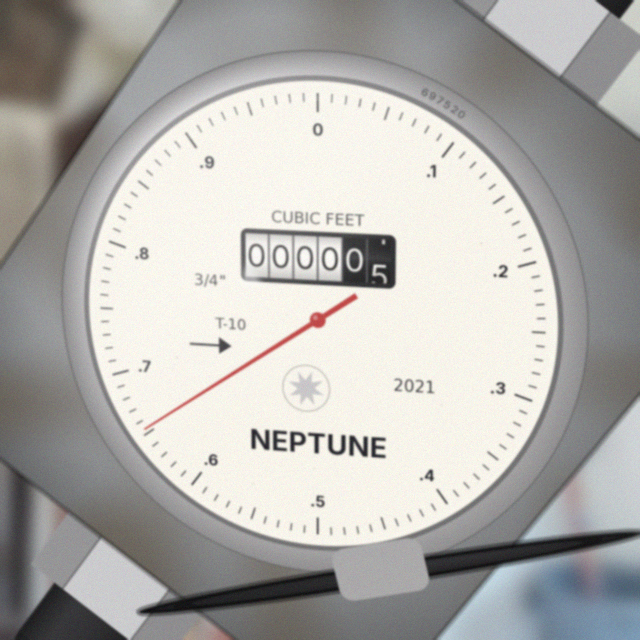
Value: 4.65 ft³
